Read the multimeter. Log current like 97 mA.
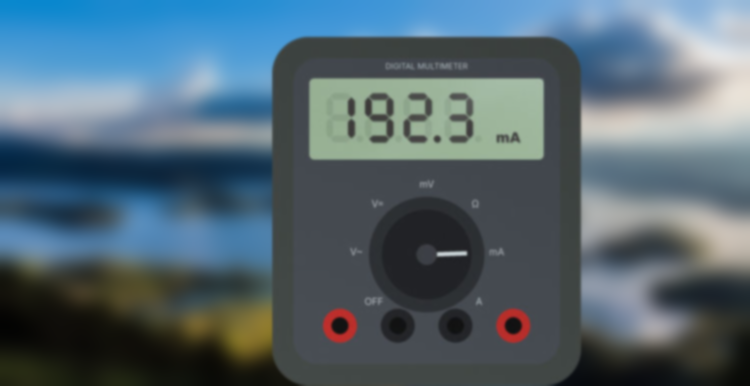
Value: 192.3 mA
